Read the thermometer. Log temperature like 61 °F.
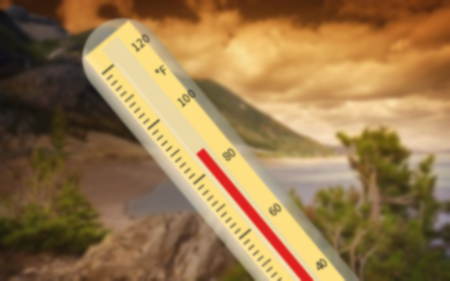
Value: 86 °F
